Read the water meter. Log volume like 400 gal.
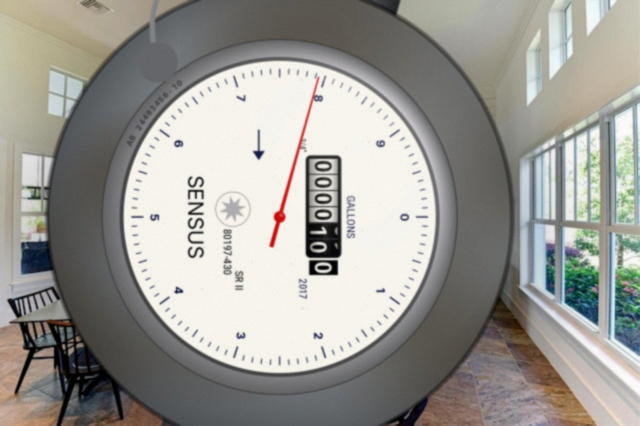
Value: 97.9 gal
